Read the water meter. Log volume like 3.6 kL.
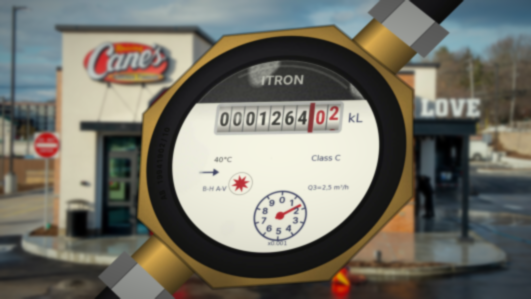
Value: 1264.021 kL
